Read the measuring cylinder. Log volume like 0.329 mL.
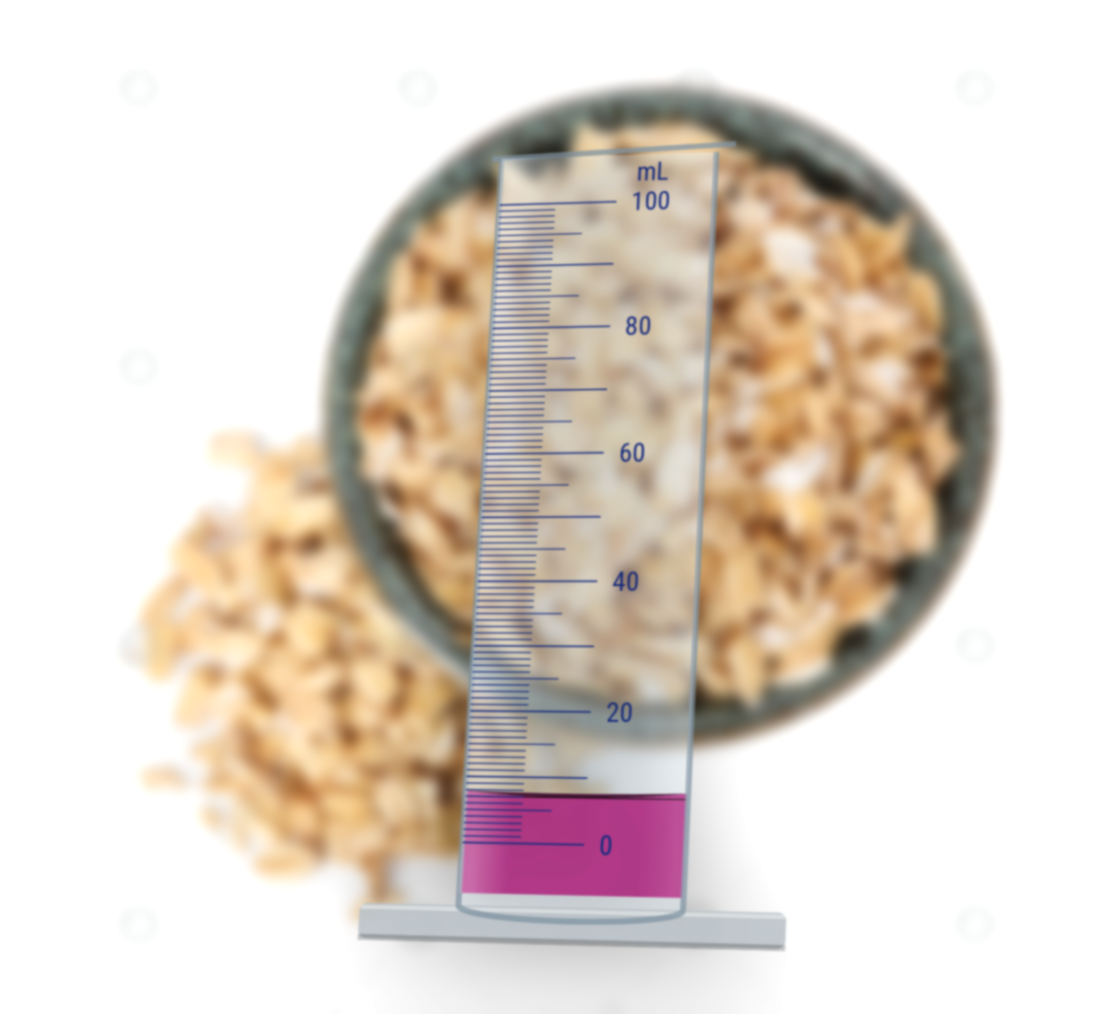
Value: 7 mL
